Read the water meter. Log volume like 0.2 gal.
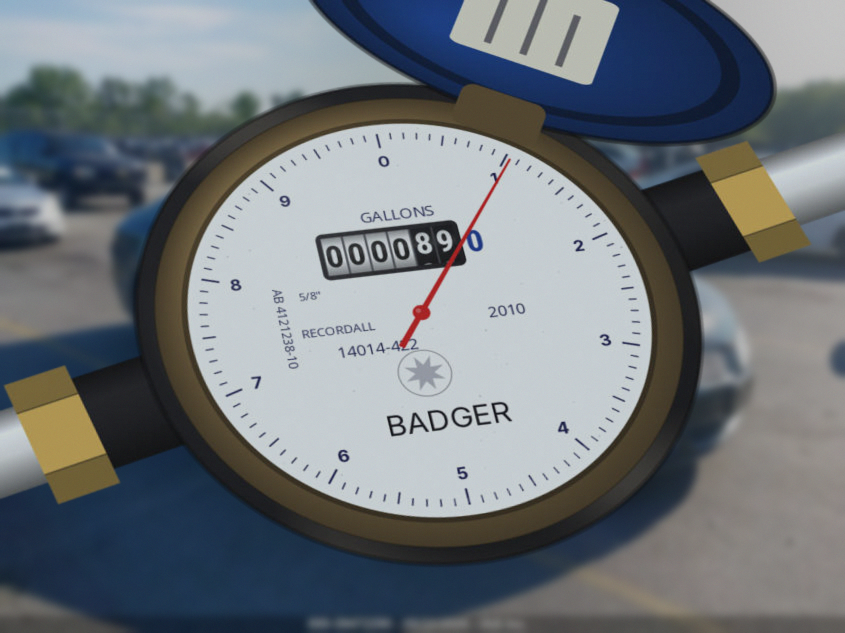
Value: 891.0 gal
